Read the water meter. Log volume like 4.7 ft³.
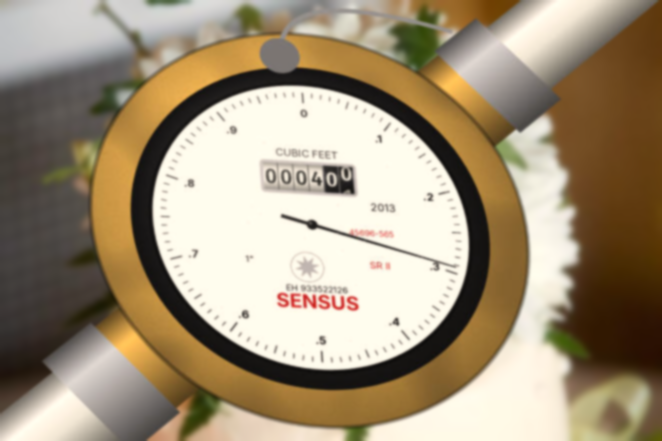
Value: 400.29 ft³
